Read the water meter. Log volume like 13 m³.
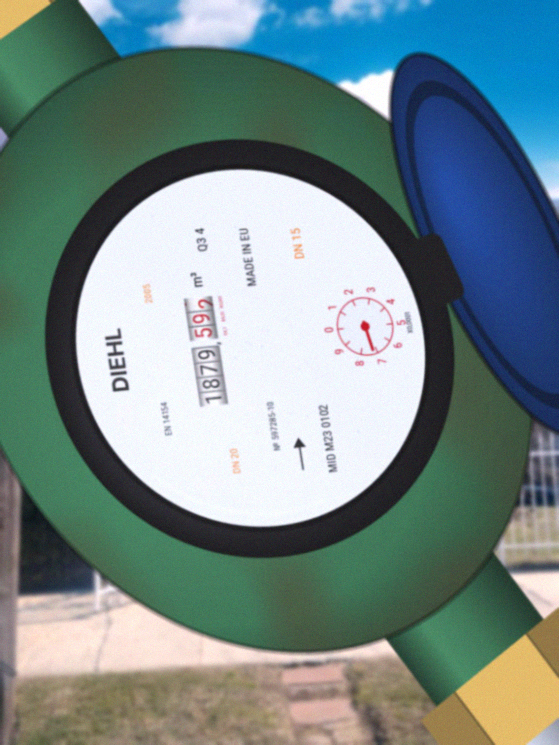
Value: 1879.5917 m³
